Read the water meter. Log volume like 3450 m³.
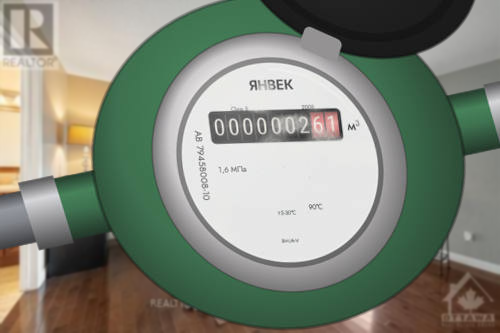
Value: 2.61 m³
